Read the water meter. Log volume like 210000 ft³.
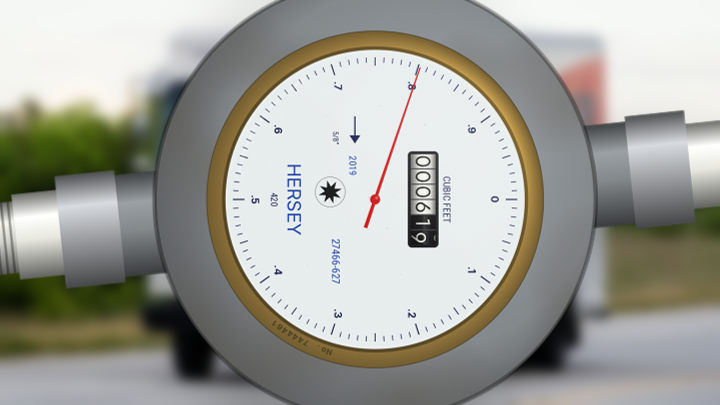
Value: 618.80 ft³
